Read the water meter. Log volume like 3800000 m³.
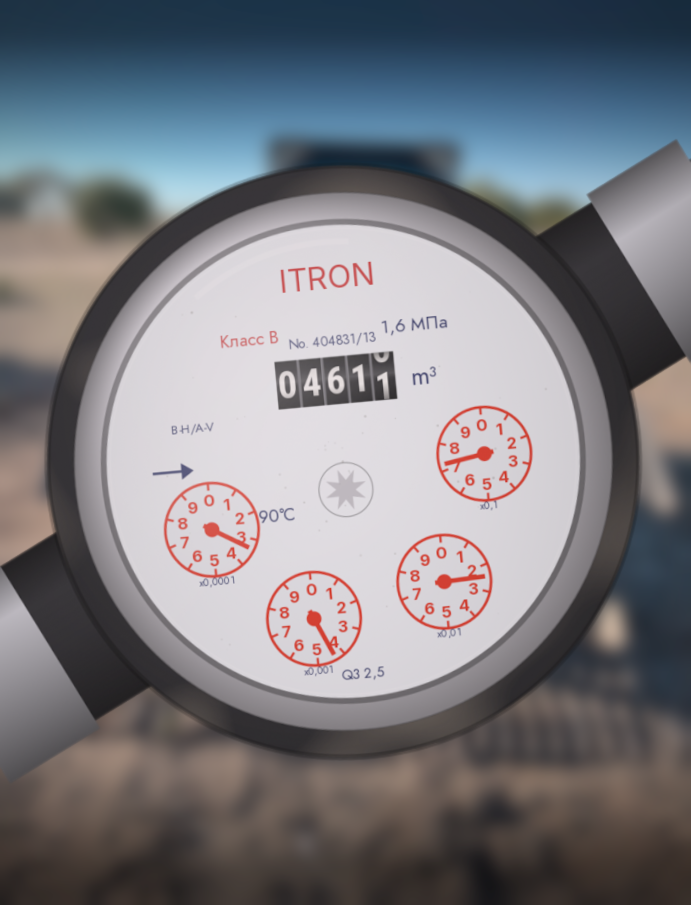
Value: 4610.7243 m³
